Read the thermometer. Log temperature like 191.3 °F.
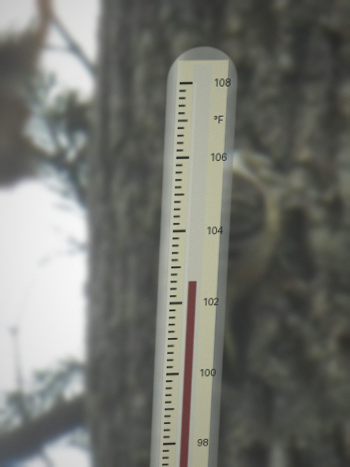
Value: 102.6 °F
